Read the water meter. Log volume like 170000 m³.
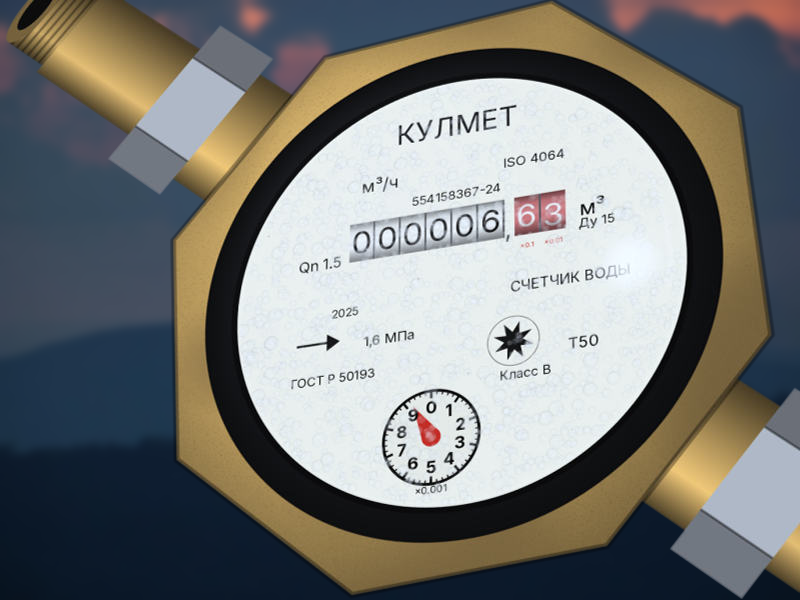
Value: 6.629 m³
